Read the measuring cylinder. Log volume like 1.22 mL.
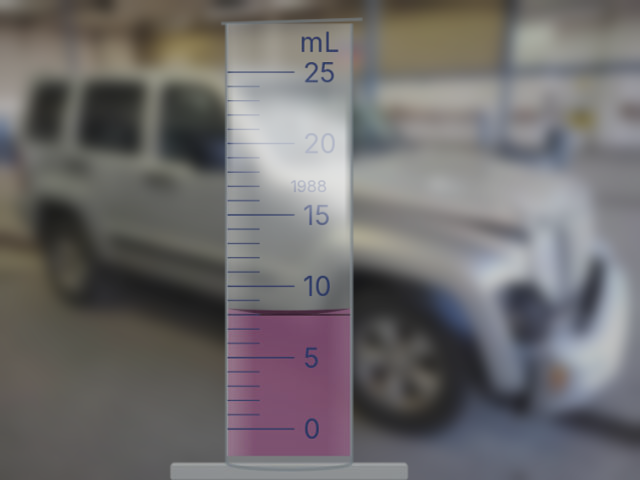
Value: 8 mL
